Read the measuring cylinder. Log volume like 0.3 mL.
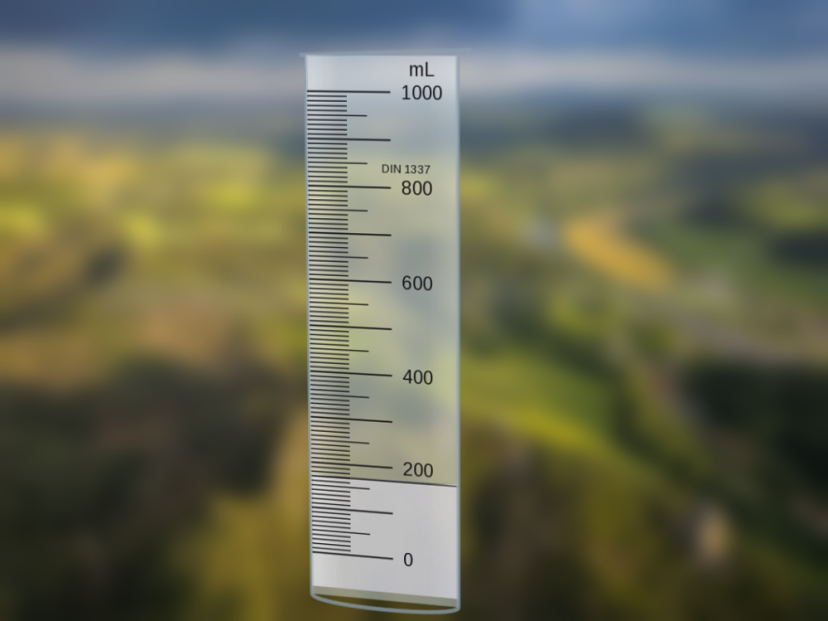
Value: 170 mL
